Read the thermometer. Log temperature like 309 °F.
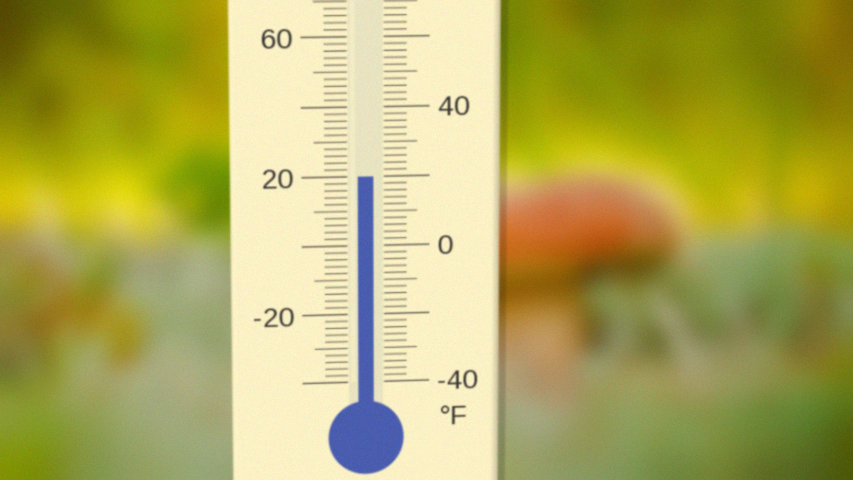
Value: 20 °F
